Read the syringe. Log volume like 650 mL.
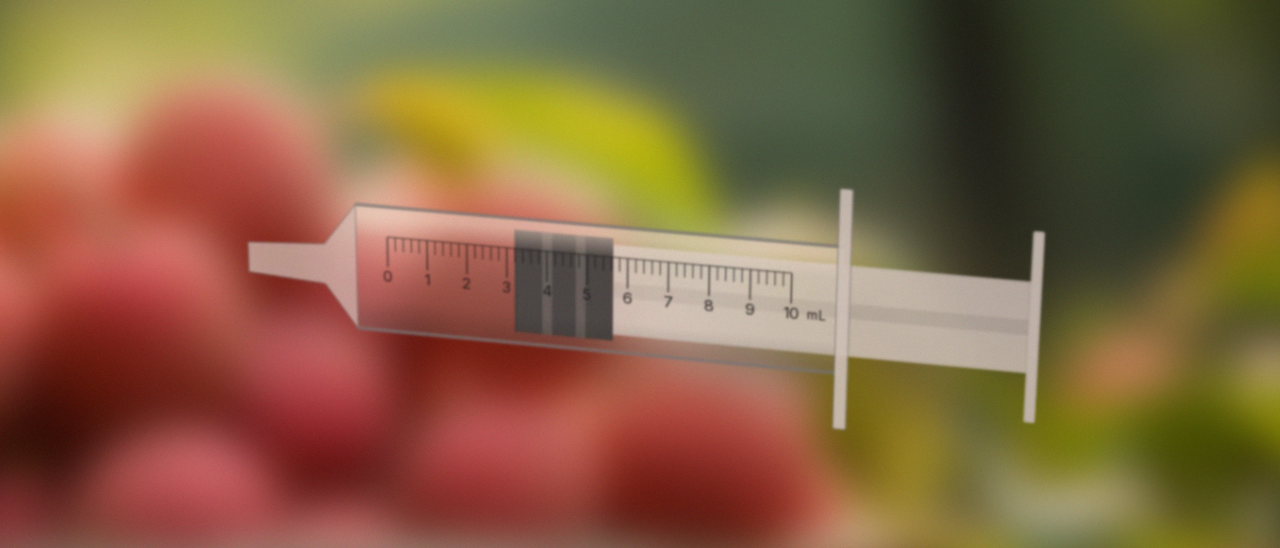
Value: 3.2 mL
